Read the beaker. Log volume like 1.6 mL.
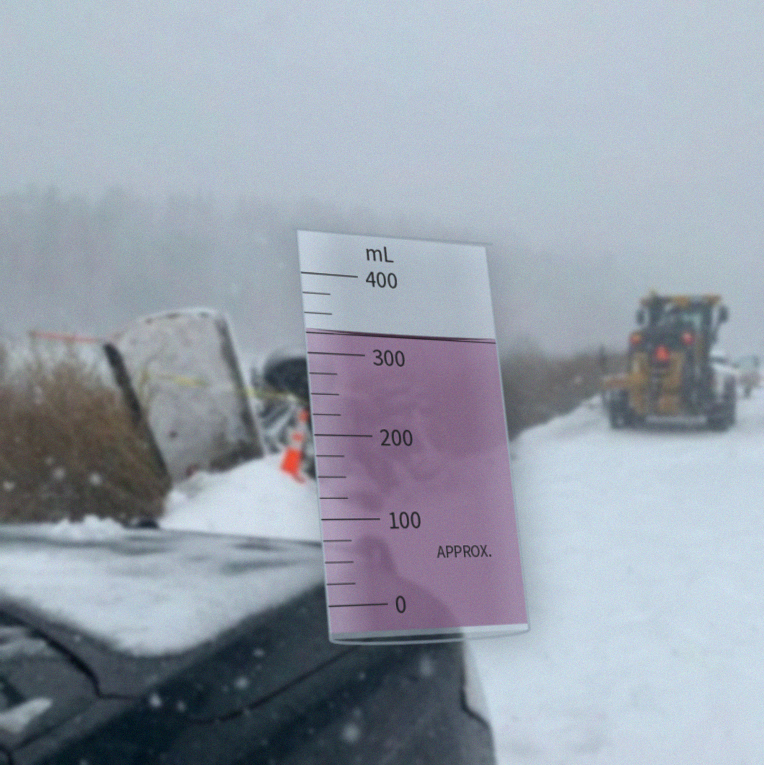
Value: 325 mL
